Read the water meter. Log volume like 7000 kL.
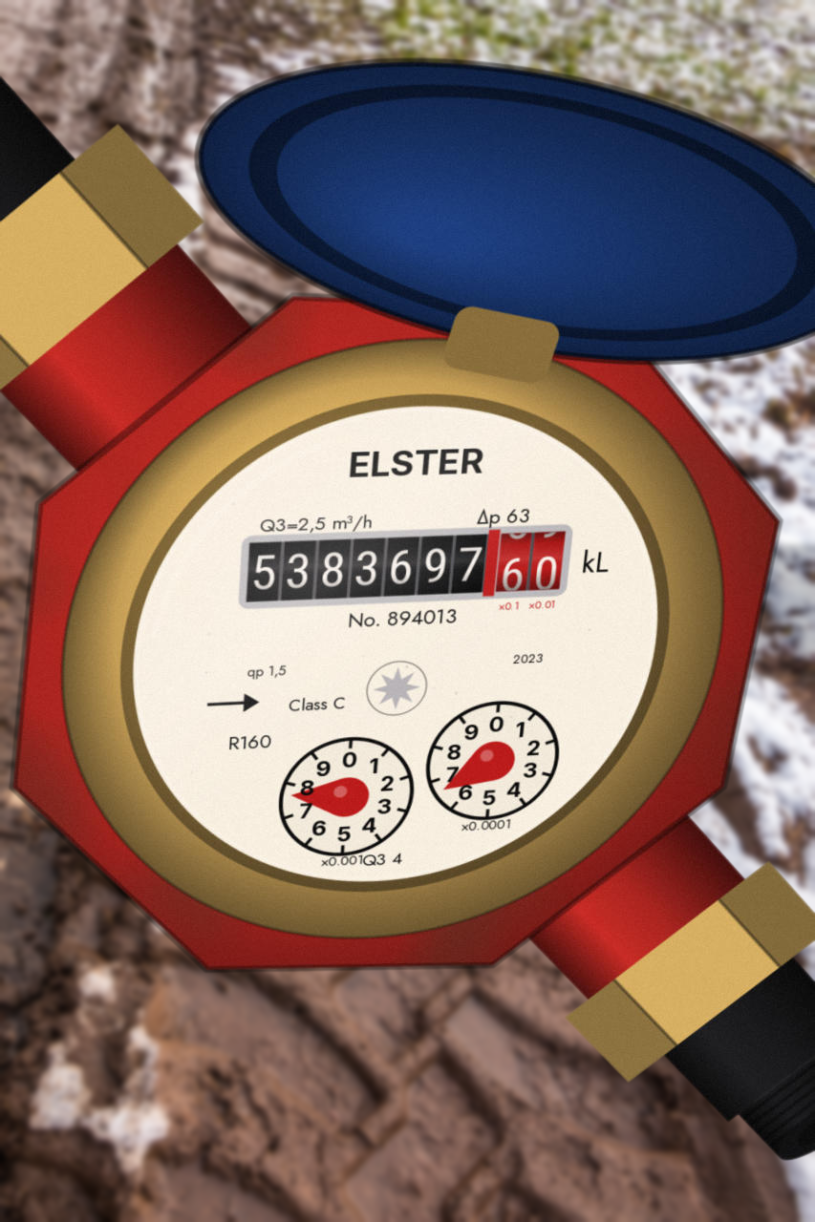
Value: 5383697.5976 kL
